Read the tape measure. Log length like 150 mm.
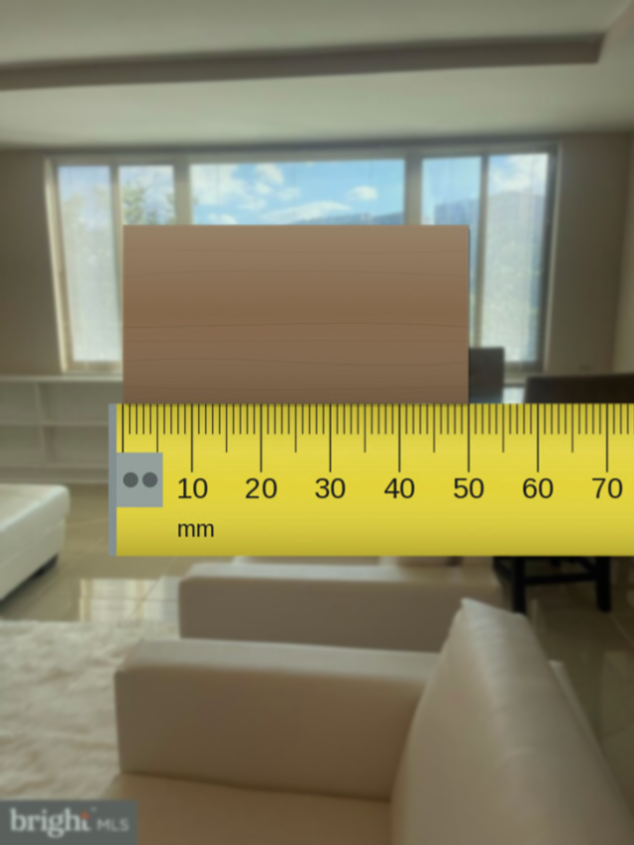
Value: 50 mm
